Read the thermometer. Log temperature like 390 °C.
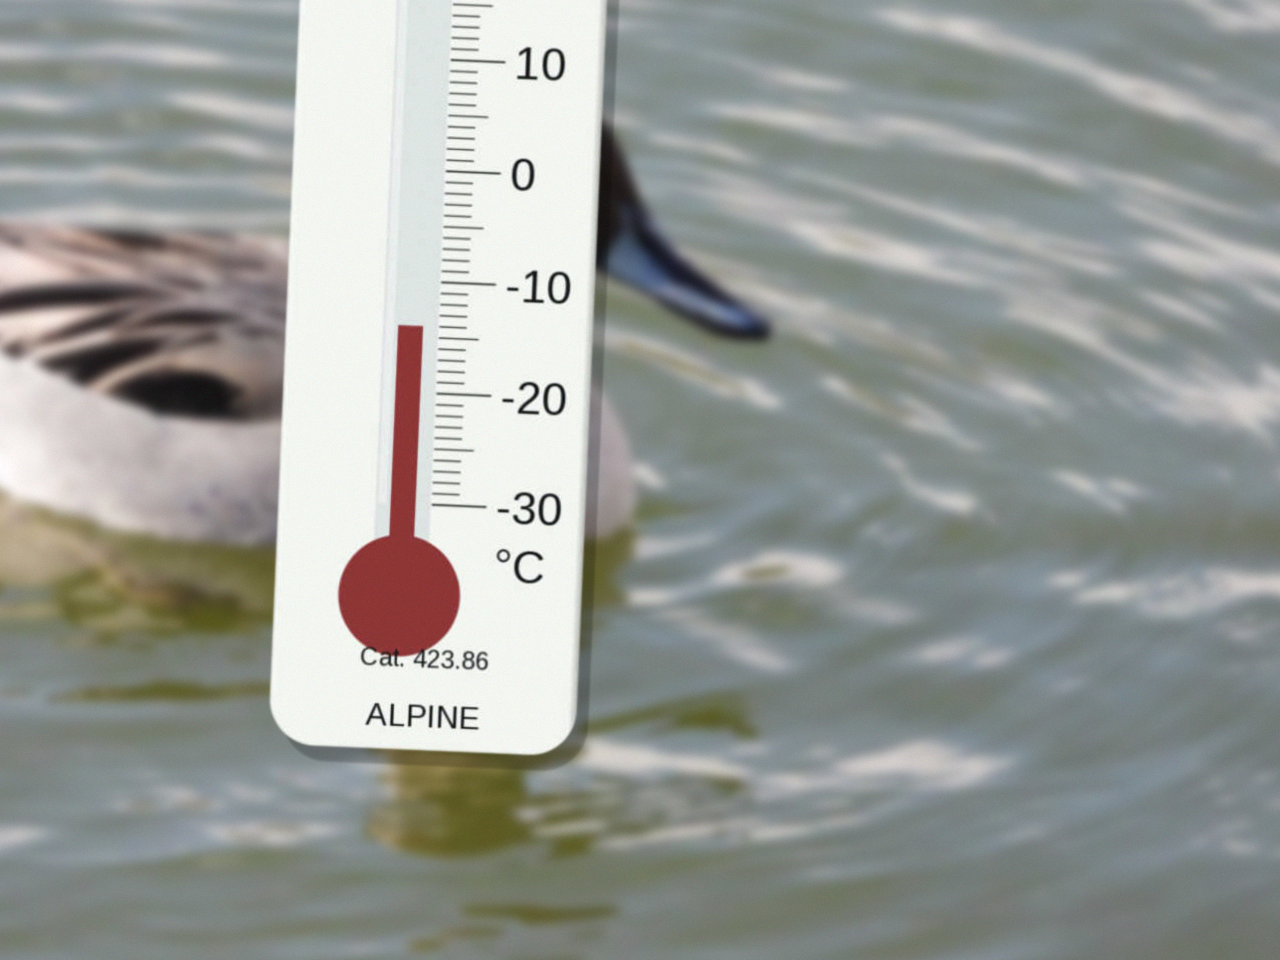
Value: -14 °C
